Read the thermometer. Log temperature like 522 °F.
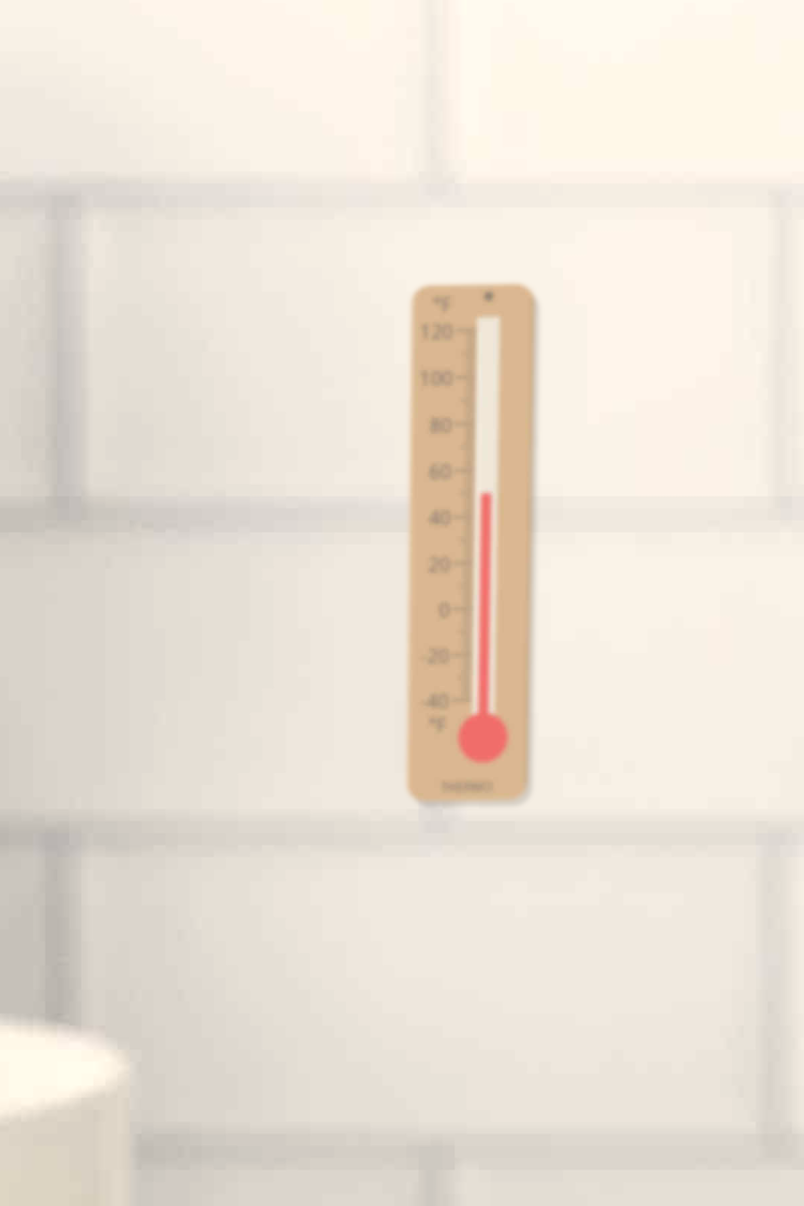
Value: 50 °F
